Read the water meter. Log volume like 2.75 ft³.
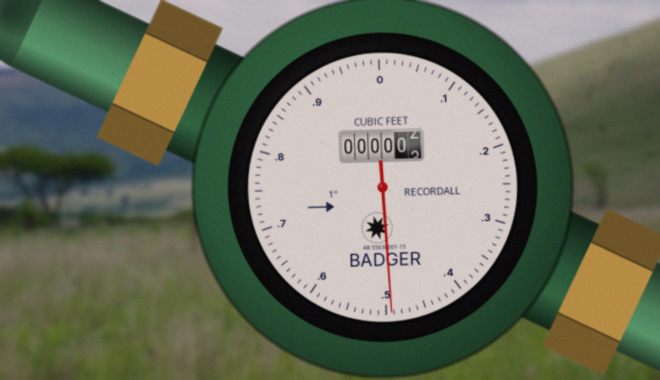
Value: 2.49 ft³
